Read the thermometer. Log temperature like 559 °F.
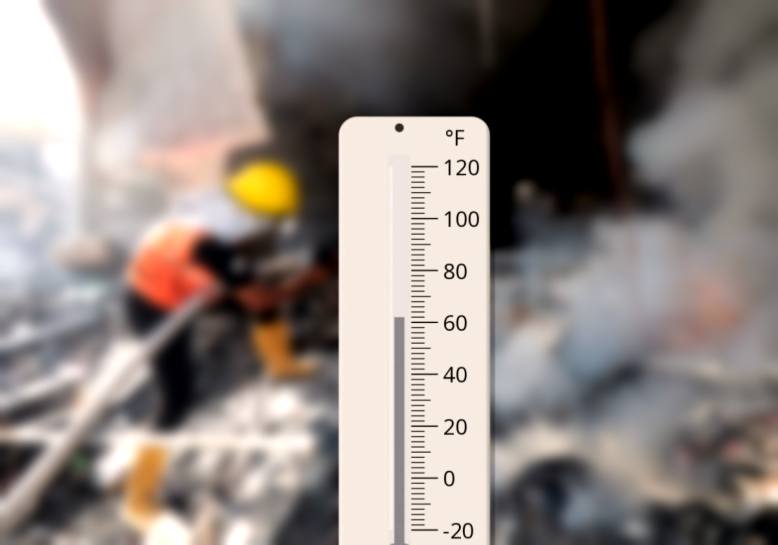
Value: 62 °F
